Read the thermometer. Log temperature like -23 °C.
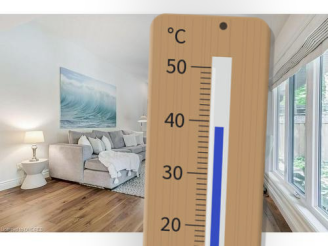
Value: 39 °C
